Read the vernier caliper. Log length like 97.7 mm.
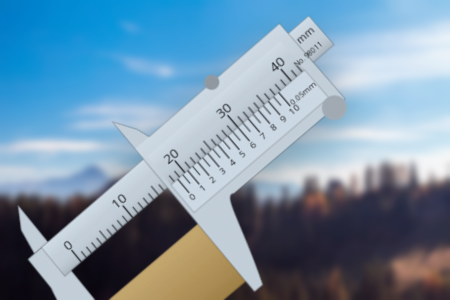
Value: 18.6 mm
